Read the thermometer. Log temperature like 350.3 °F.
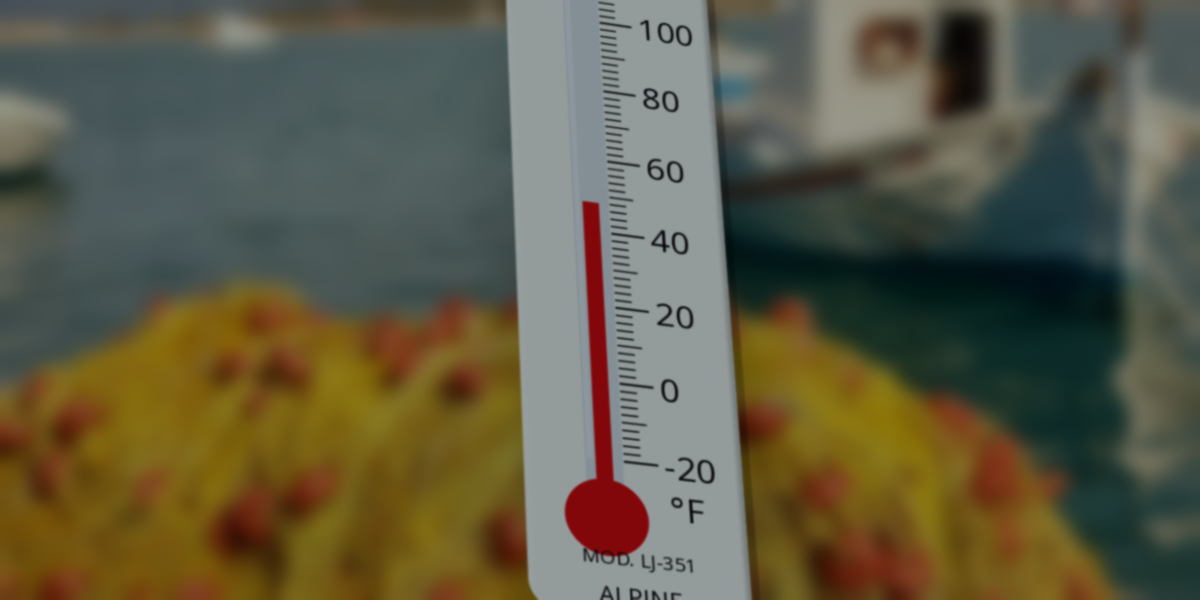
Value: 48 °F
